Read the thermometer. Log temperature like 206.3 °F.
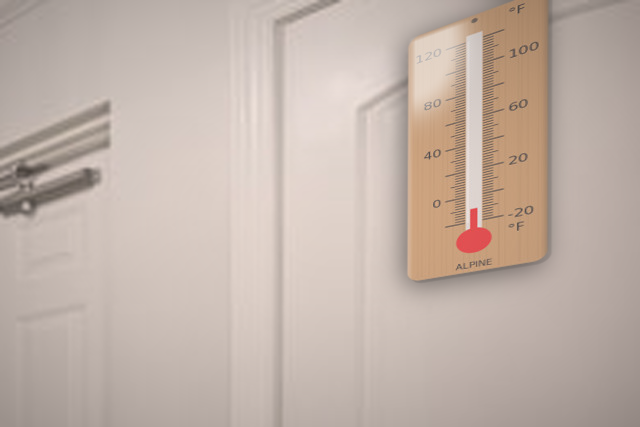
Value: -10 °F
